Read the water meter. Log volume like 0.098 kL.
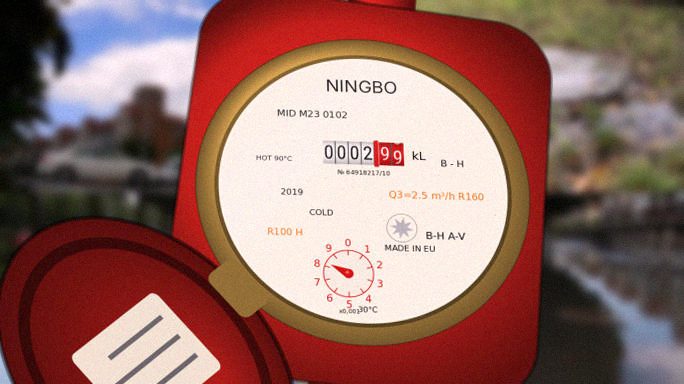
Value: 2.988 kL
